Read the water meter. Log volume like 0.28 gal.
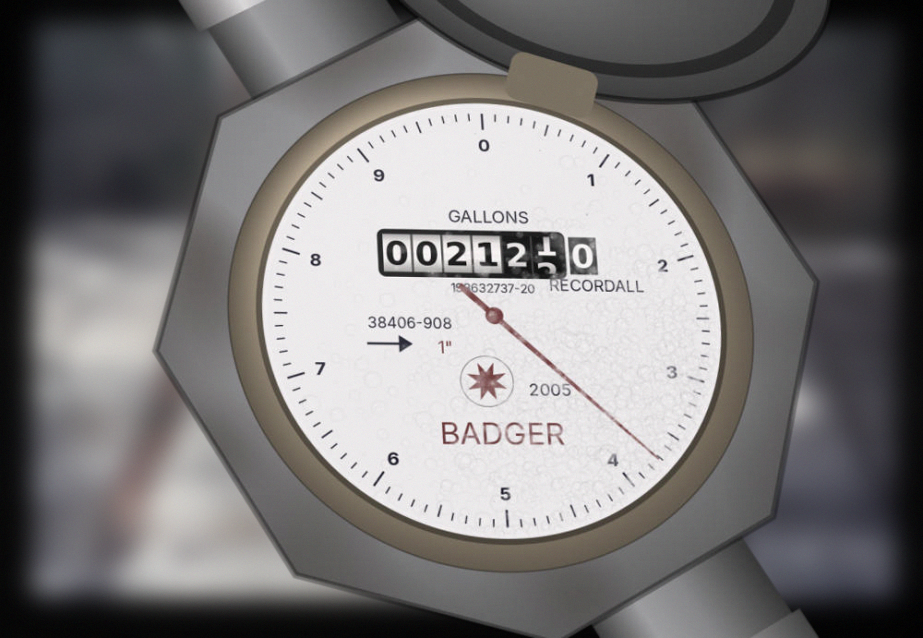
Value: 21213.7 gal
